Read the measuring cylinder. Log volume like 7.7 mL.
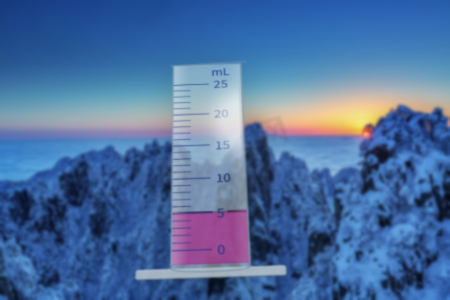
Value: 5 mL
